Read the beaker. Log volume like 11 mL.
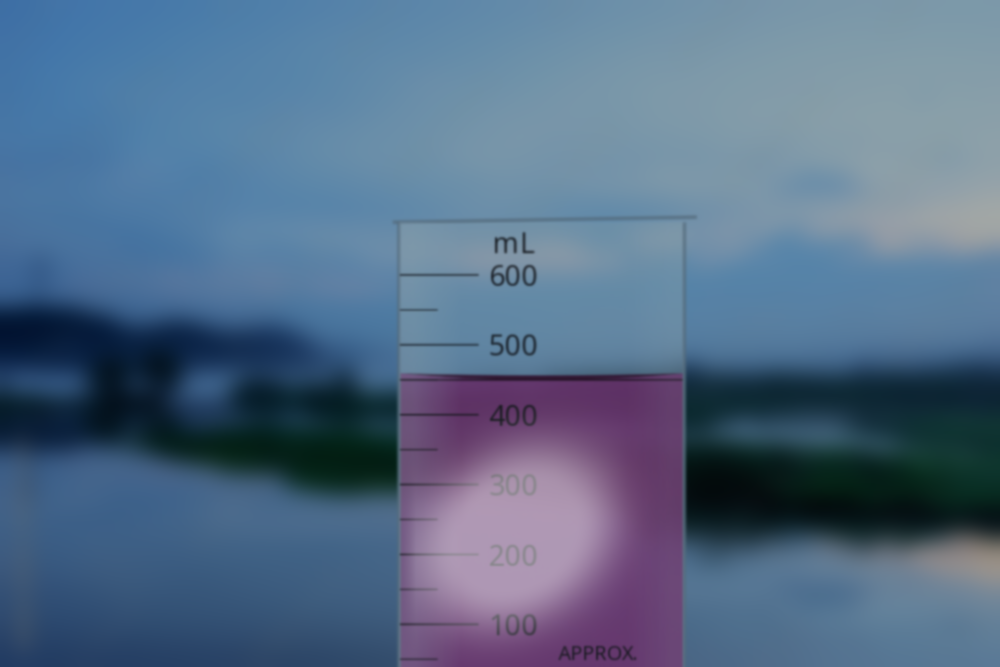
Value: 450 mL
